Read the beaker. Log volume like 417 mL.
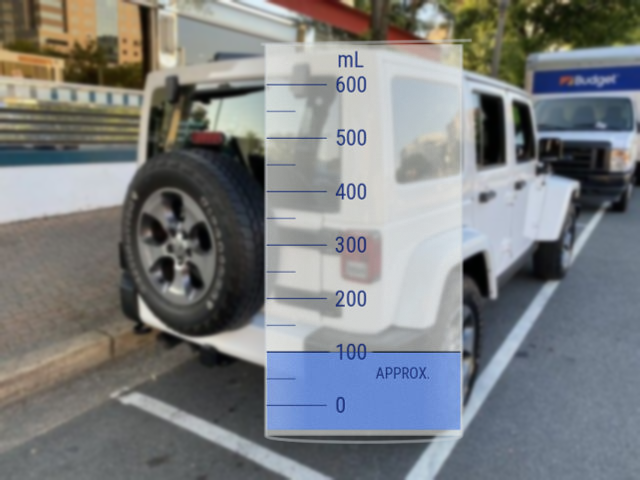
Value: 100 mL
